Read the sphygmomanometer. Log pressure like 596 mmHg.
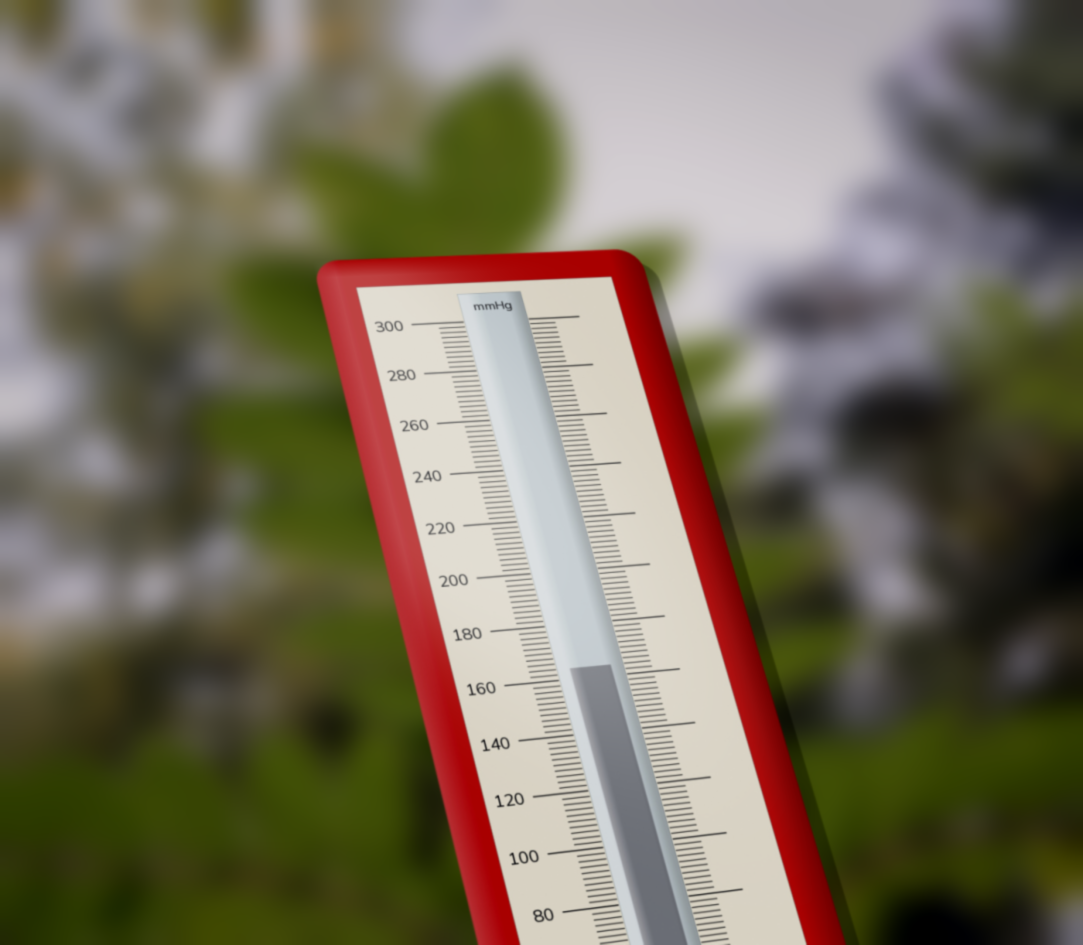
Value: 164 mmHg
